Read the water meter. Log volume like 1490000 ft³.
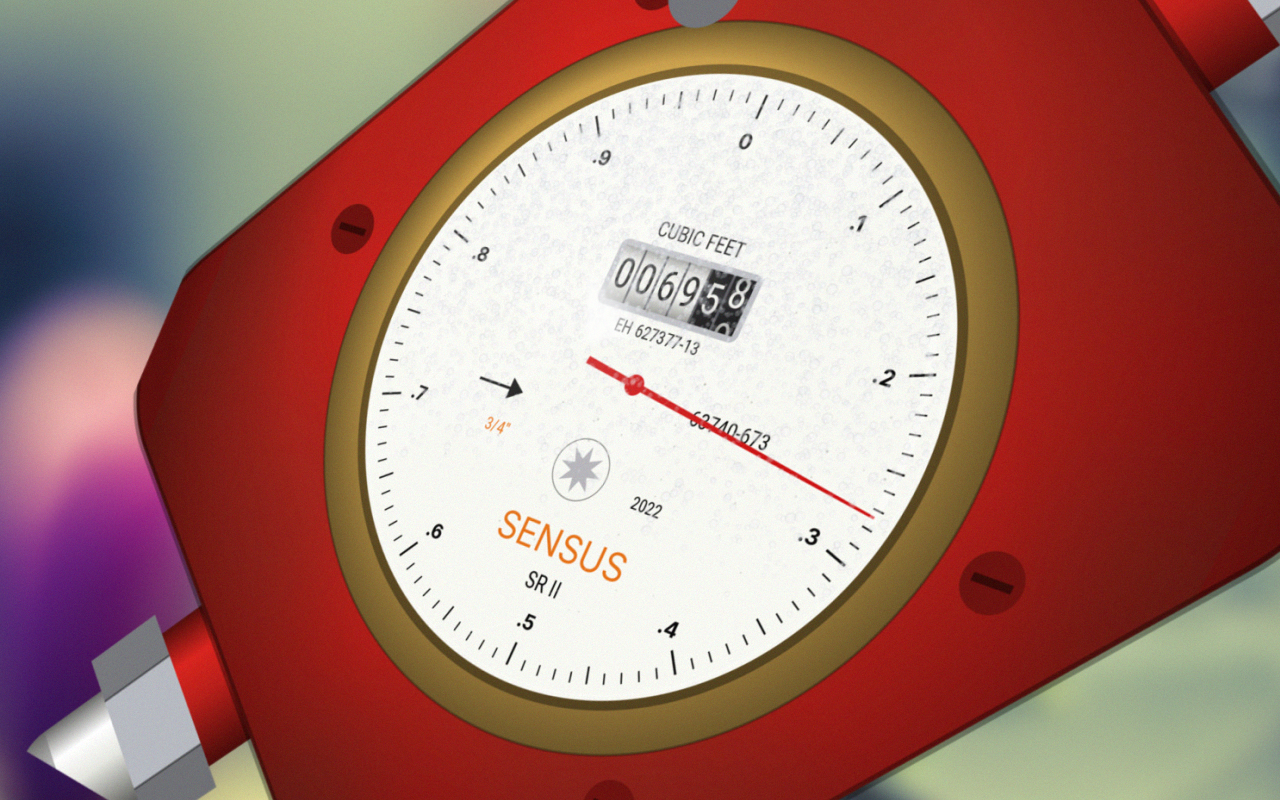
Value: 6958.27 ft³
